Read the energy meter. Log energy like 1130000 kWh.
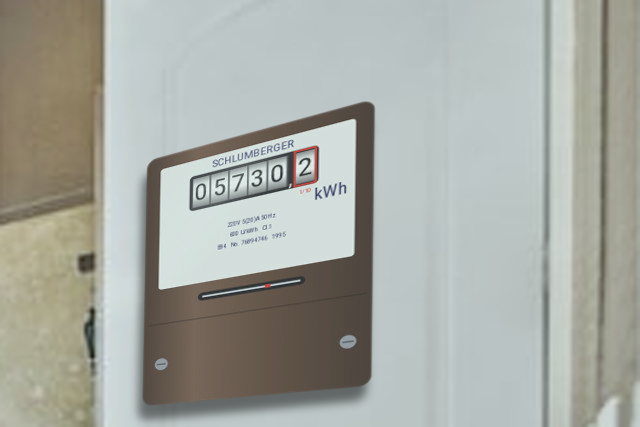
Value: 5730.2 kWh
